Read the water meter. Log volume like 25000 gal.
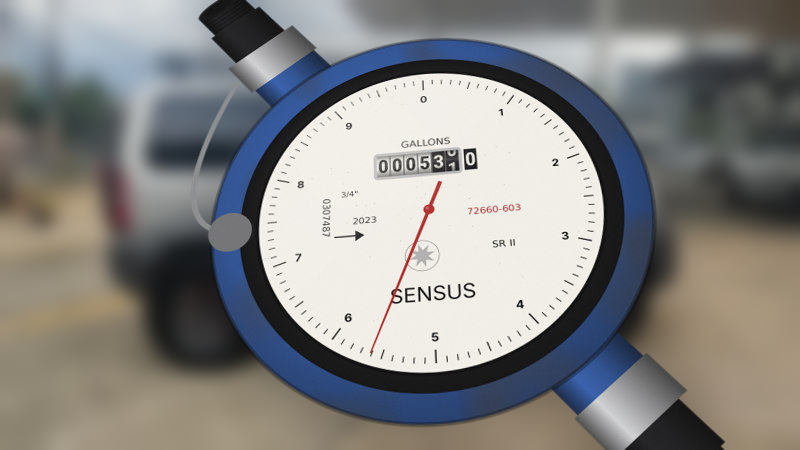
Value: 5305.6 gal
